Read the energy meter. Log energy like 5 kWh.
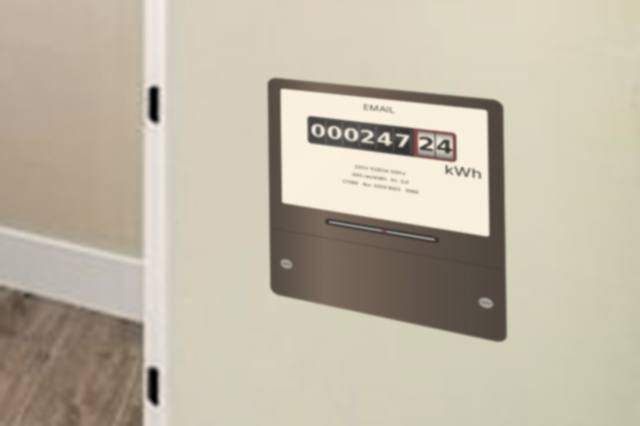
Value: 247.24 kWh
